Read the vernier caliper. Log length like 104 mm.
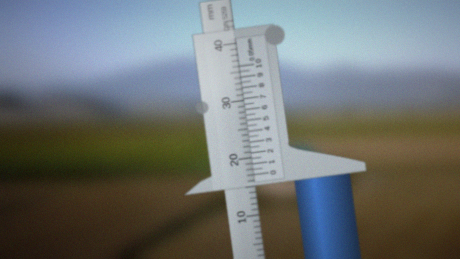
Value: 17.0 mm
